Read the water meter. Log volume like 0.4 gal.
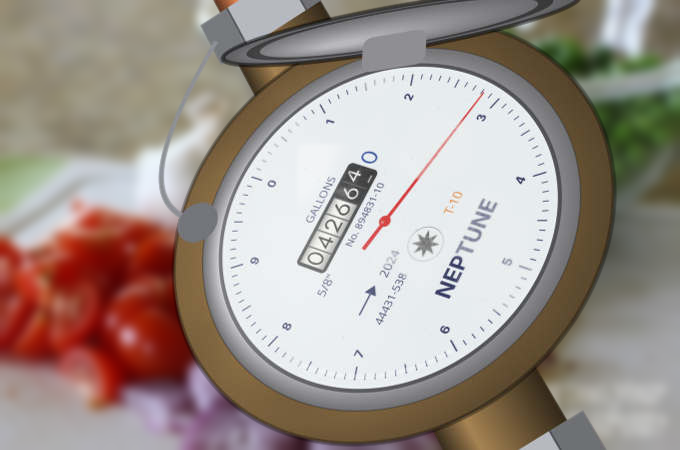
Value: 426642.8 gal
